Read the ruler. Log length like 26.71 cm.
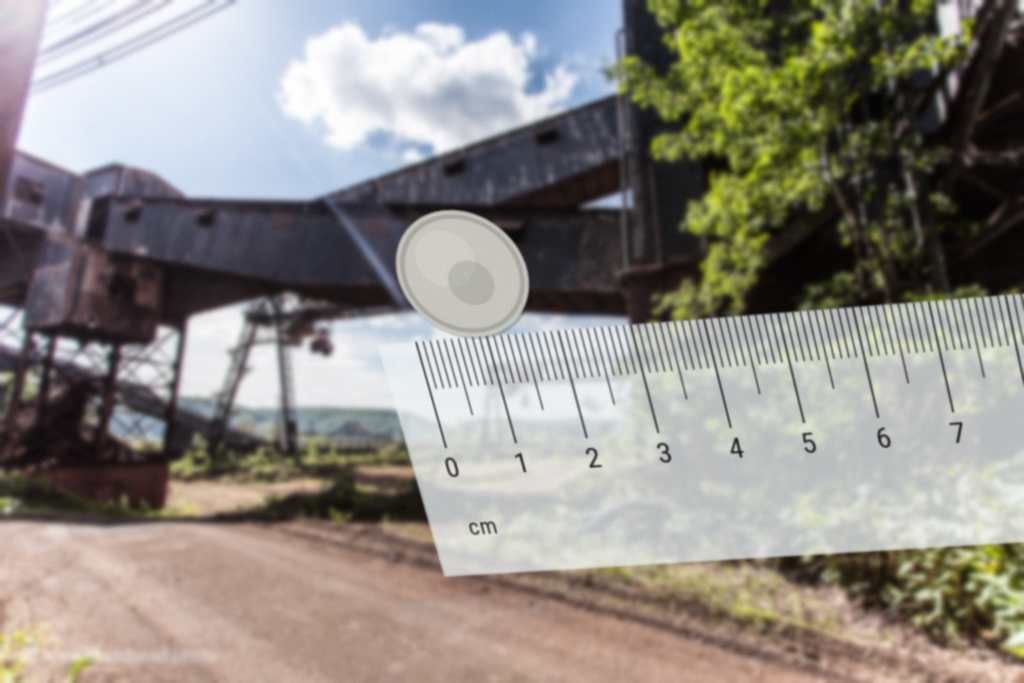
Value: 1.8 cm
